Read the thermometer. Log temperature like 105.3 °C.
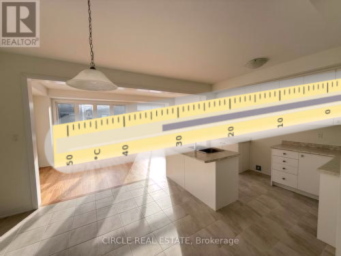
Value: 33 °C
